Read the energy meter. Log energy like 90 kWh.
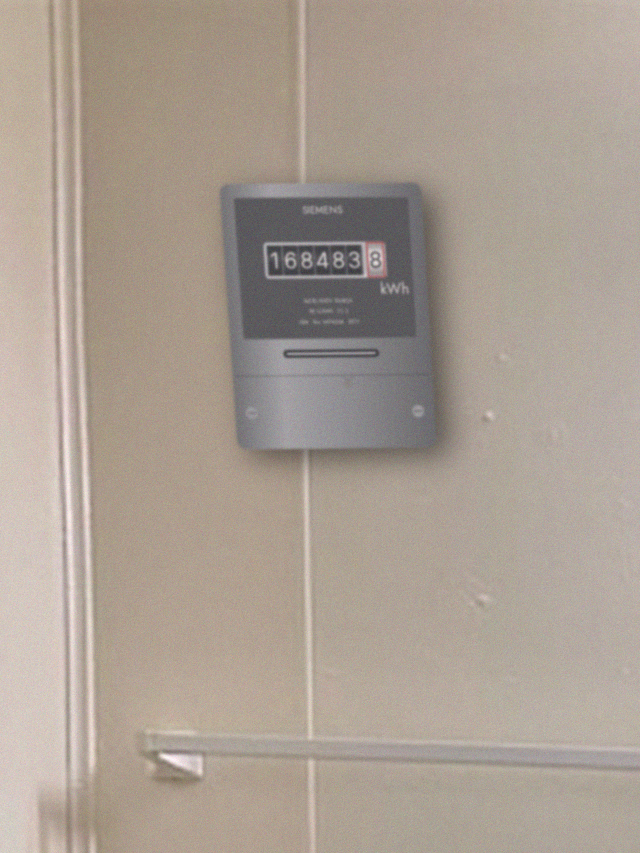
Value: 168483.8 kWh
